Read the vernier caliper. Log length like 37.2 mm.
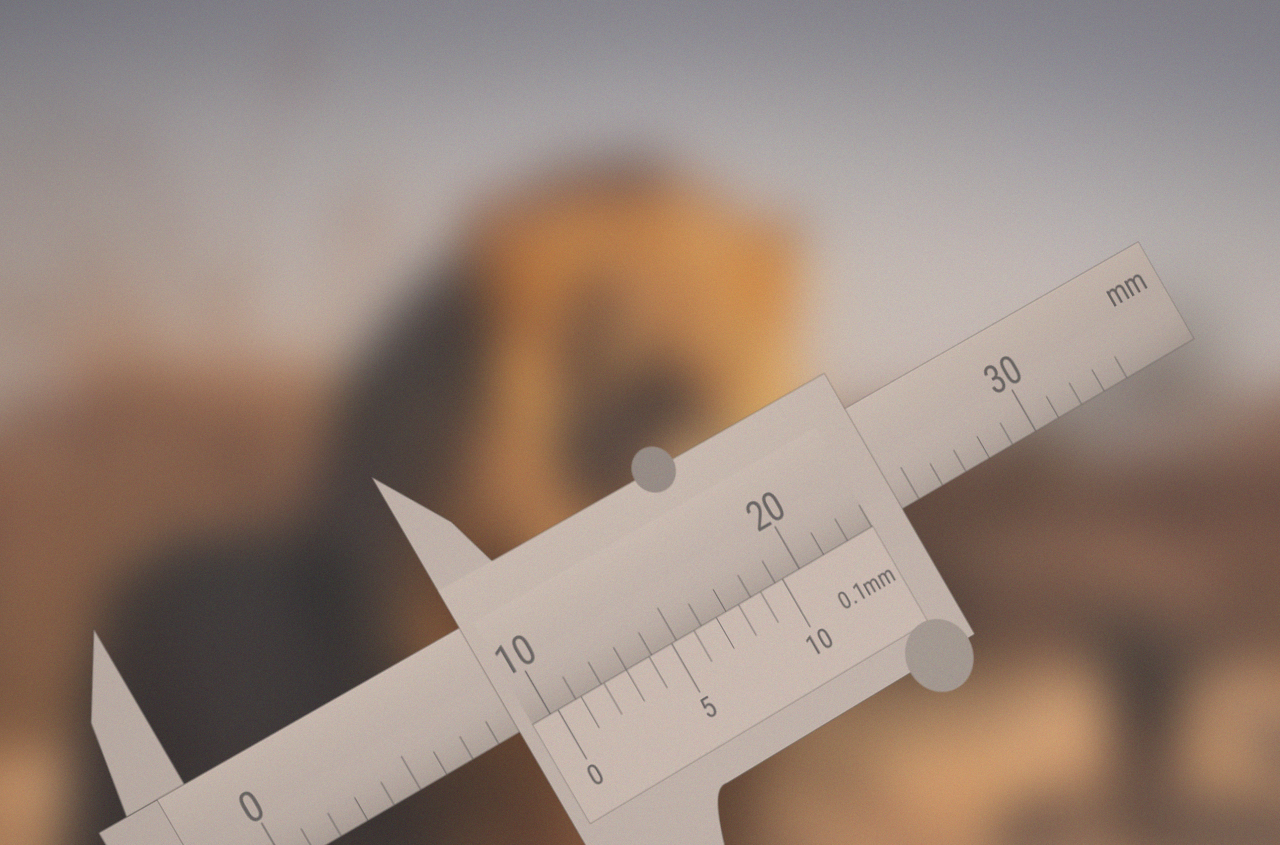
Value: 10.3 mm
